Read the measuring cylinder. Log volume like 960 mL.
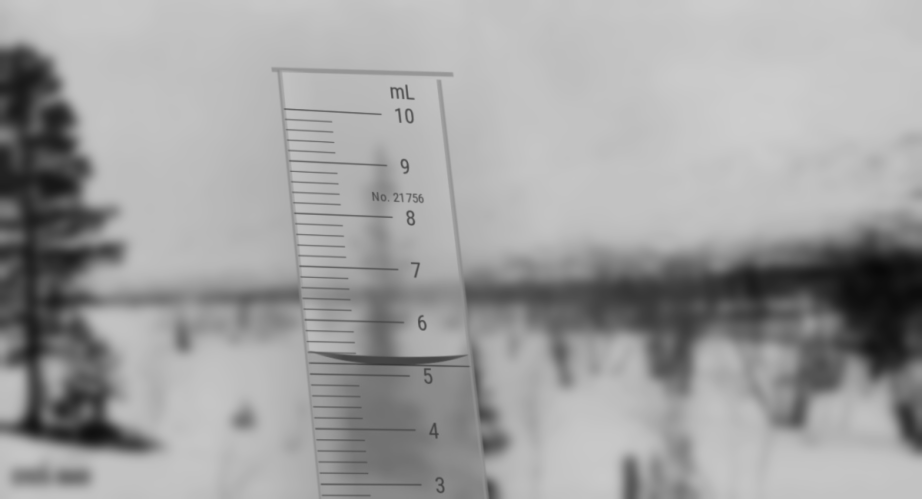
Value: 5.2 mL
